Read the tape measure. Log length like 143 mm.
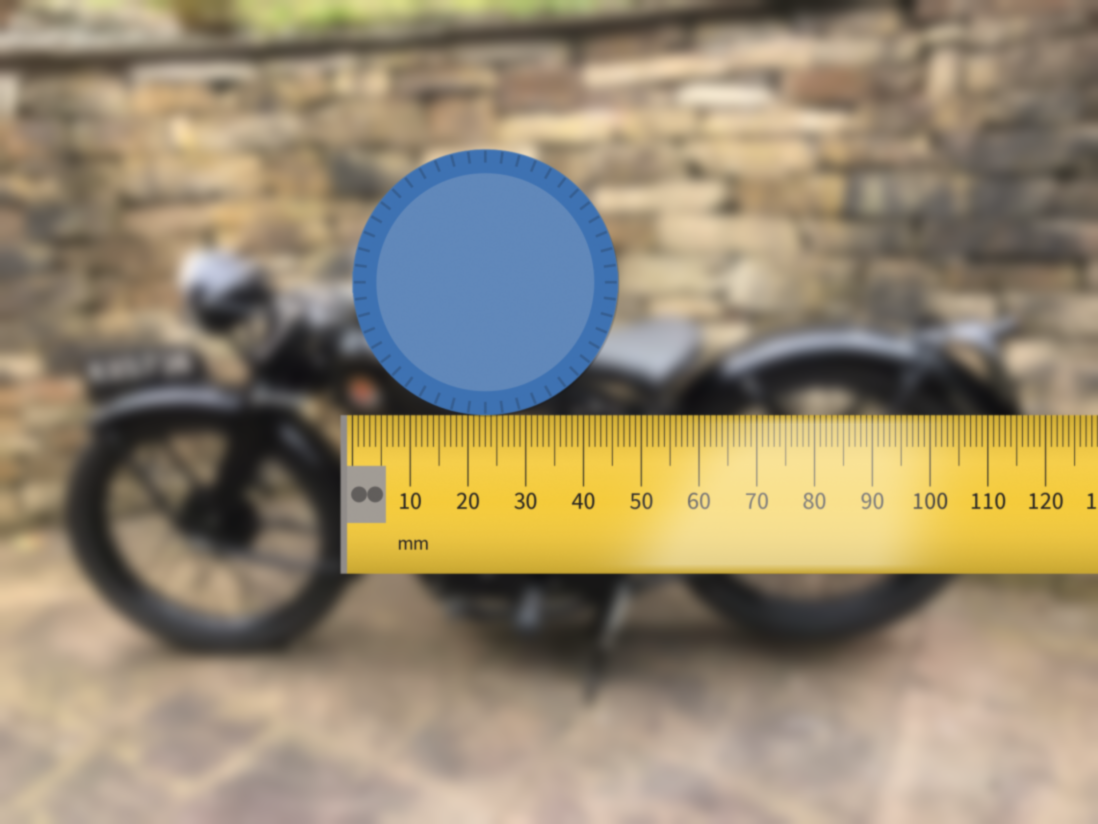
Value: 46 mm
